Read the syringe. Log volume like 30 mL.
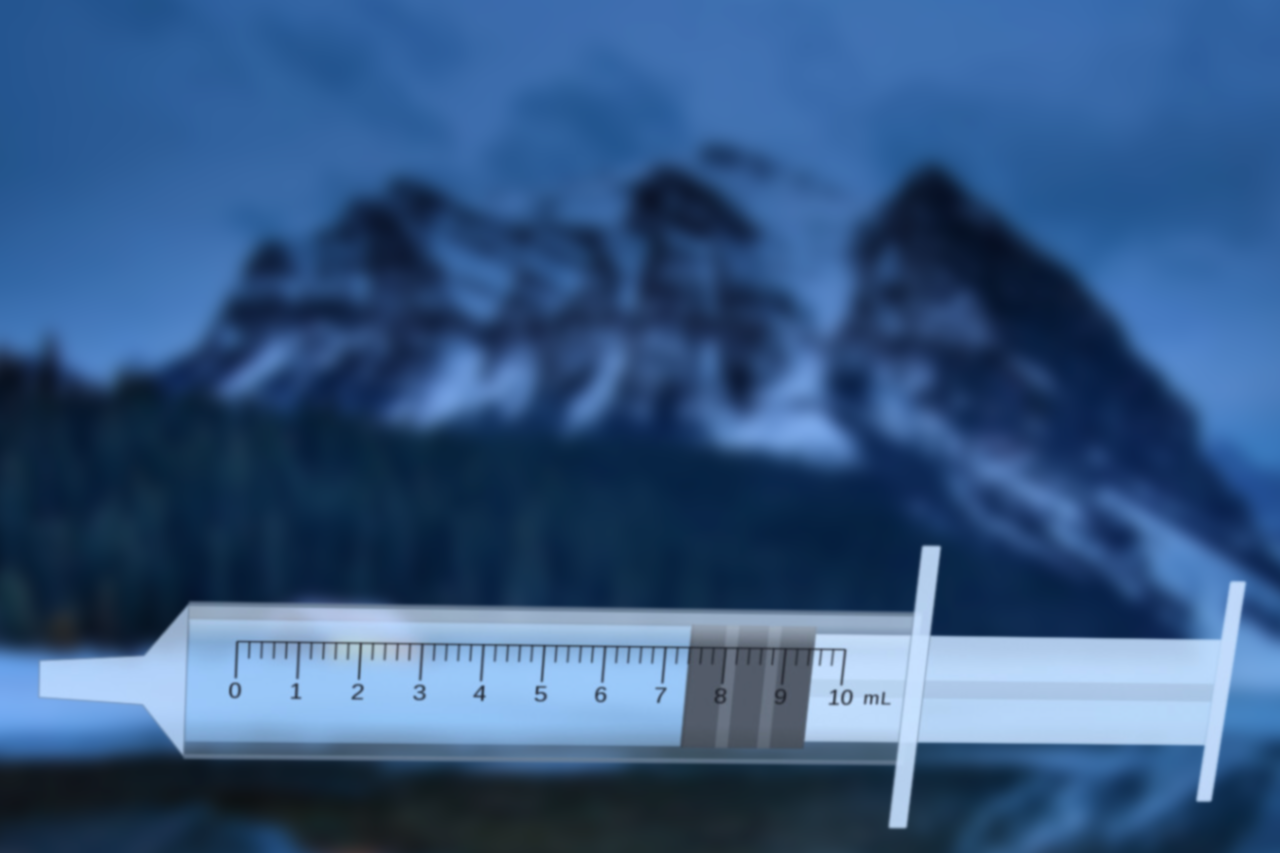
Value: 7.4 mL
